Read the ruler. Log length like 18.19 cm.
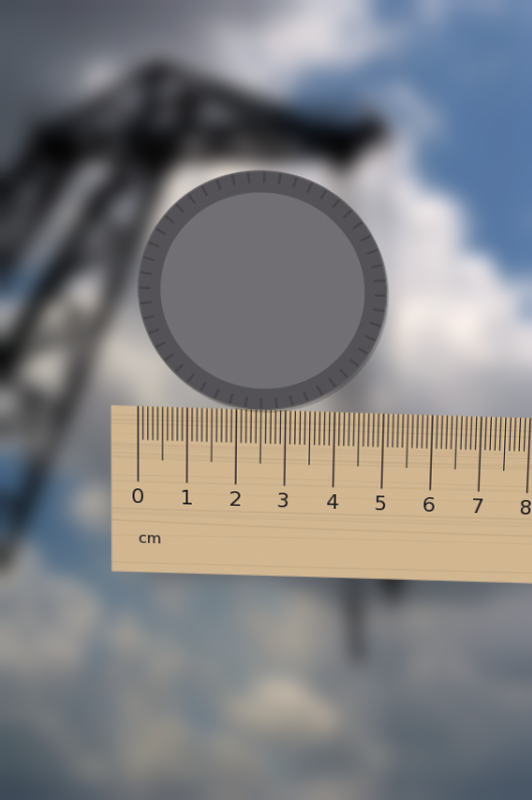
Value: 5 cm
